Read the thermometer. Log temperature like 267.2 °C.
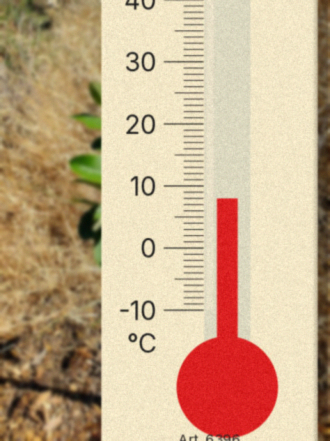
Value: 8 °C
